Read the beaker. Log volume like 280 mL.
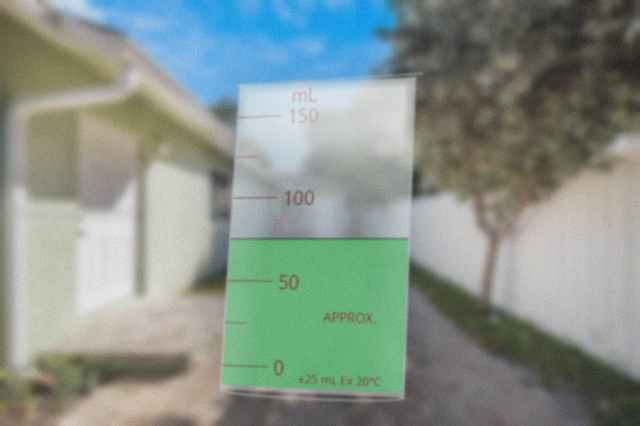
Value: 75 mL
